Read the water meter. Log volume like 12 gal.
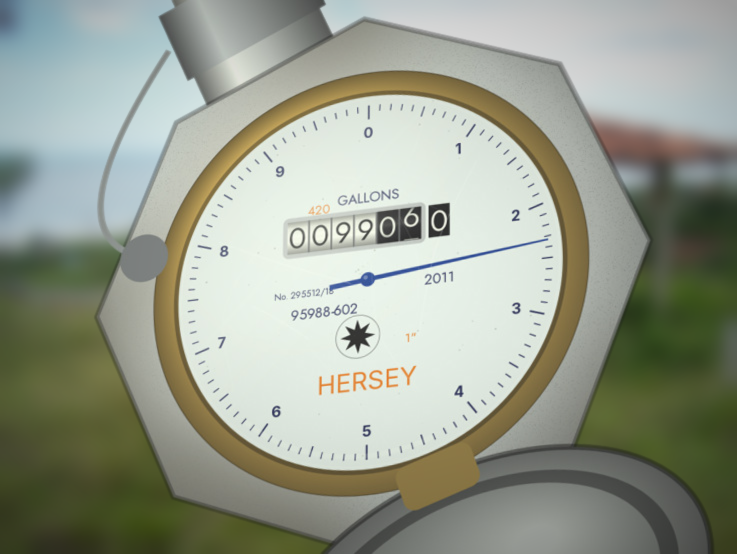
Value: 99062.3 gal
